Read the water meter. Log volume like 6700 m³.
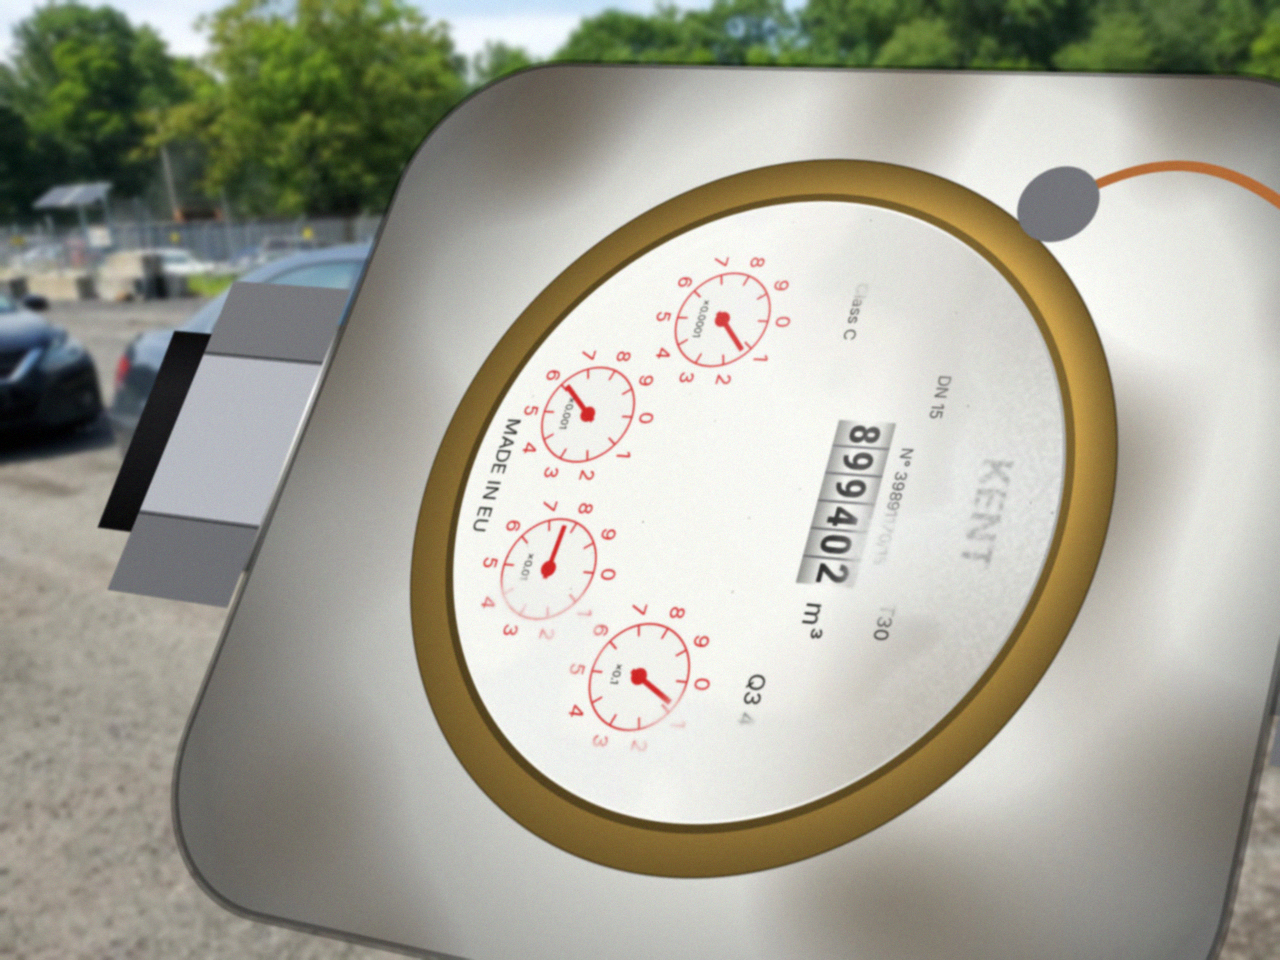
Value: 899402.0761 m³
